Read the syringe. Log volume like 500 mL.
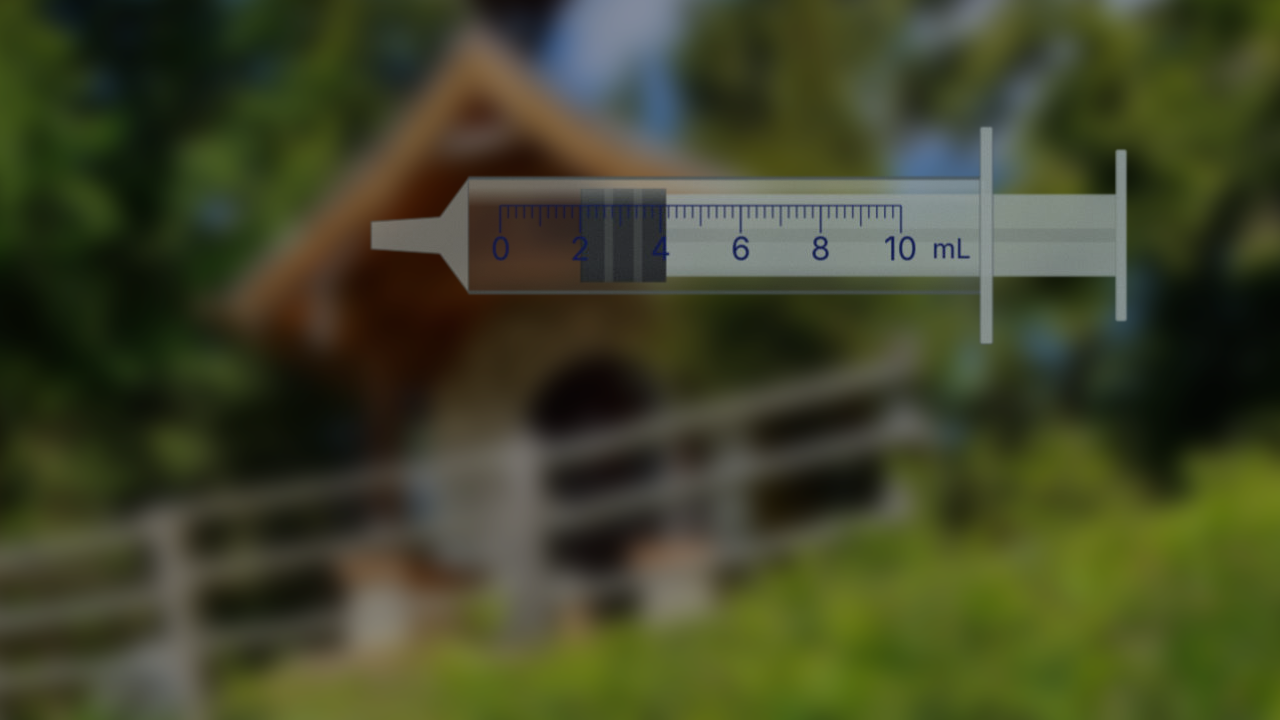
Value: 2 mL
